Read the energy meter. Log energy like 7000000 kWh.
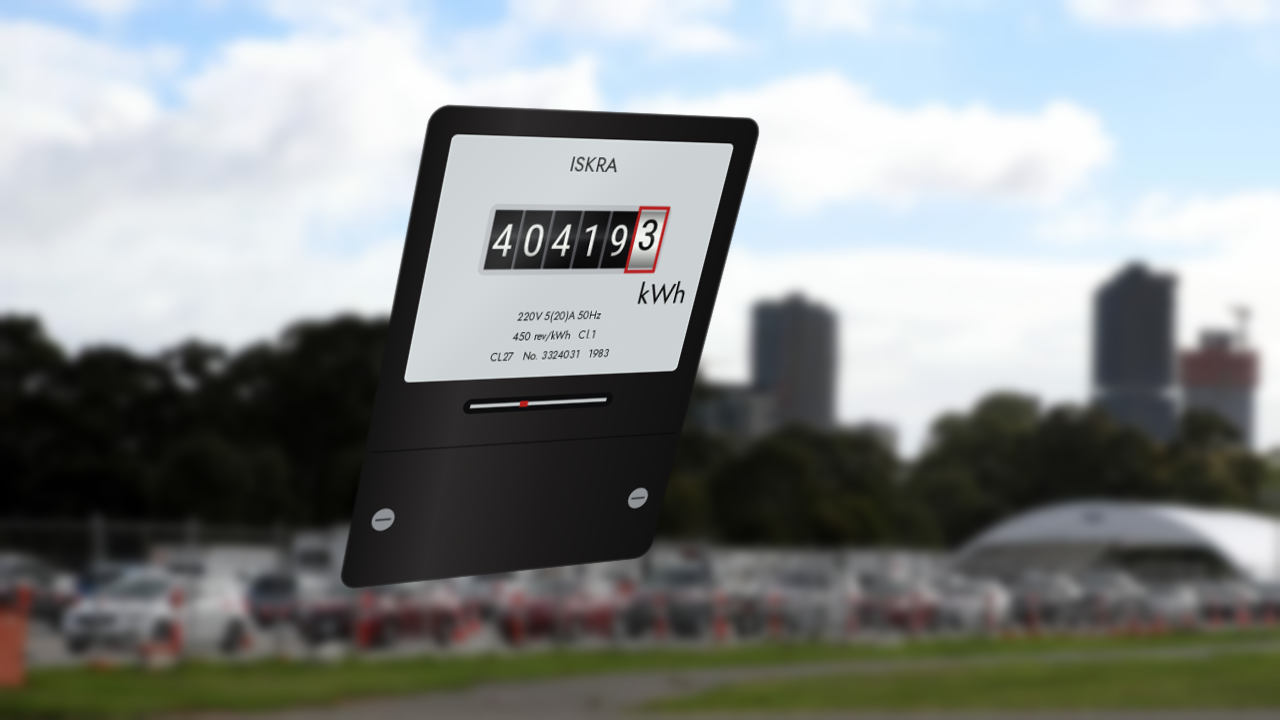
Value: 40419.3 kWh
